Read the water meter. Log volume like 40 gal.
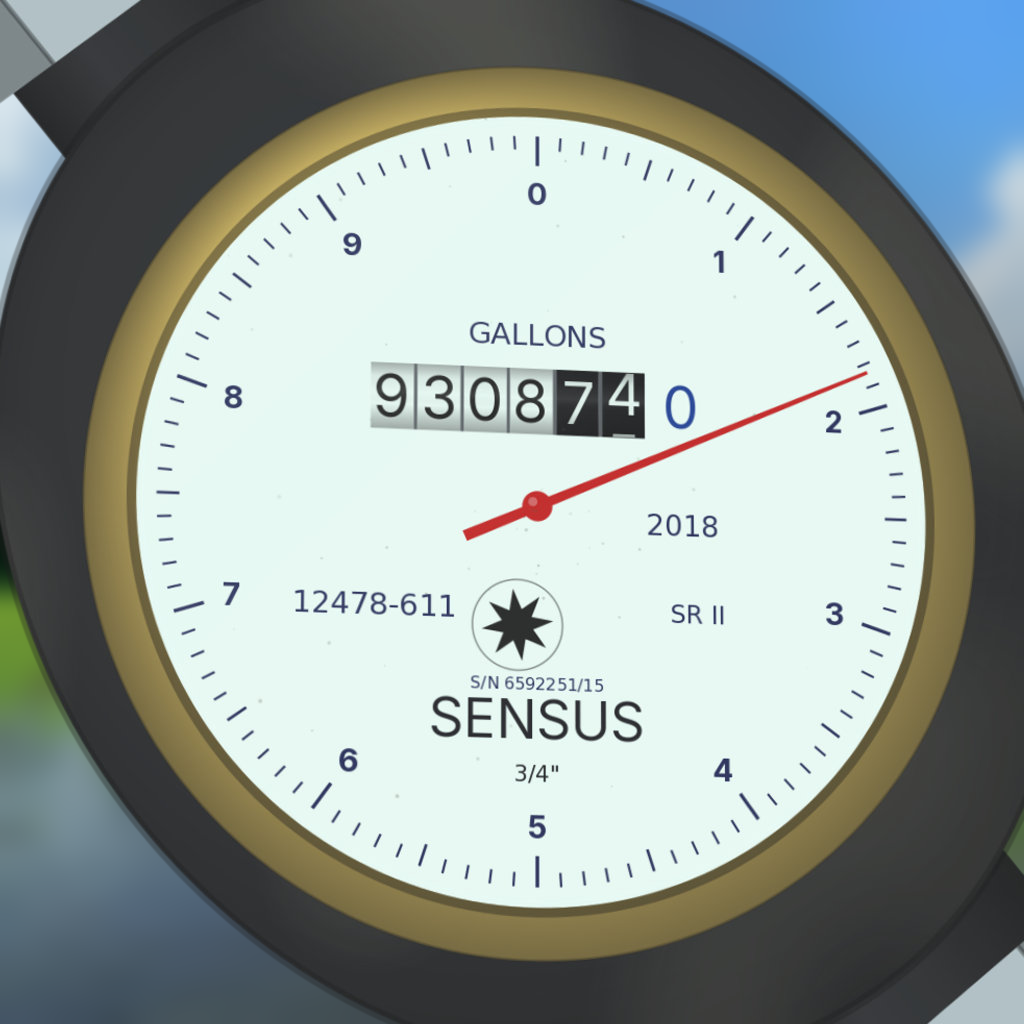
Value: 9308741.8 gal
